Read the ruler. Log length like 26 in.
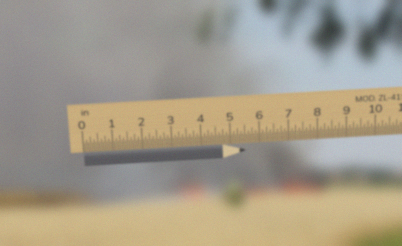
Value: 5.5 in
